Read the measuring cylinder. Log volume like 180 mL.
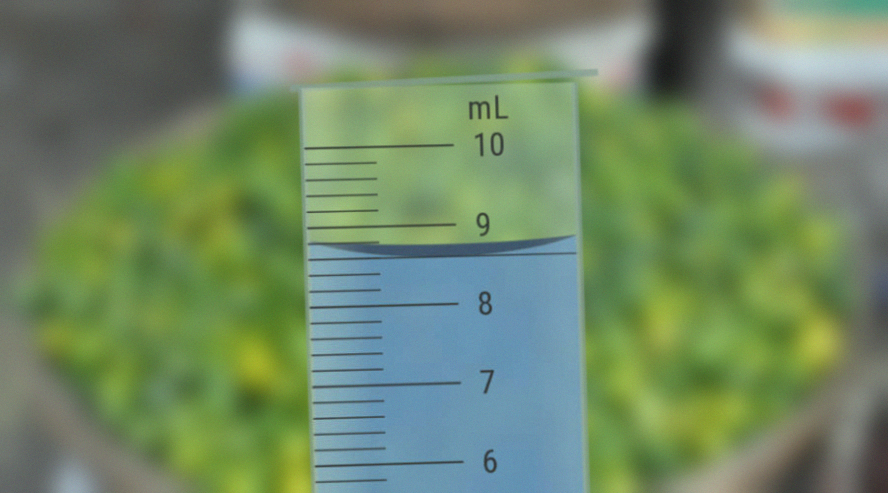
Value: 8.6 mL
